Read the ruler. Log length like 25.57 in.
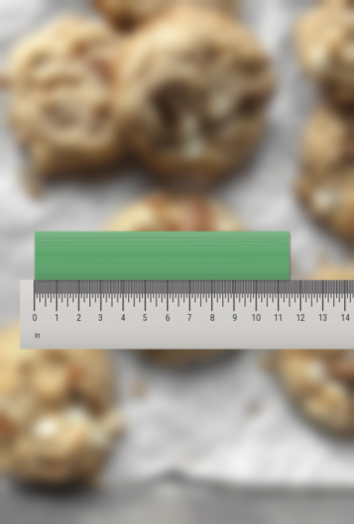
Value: 11.5 in
